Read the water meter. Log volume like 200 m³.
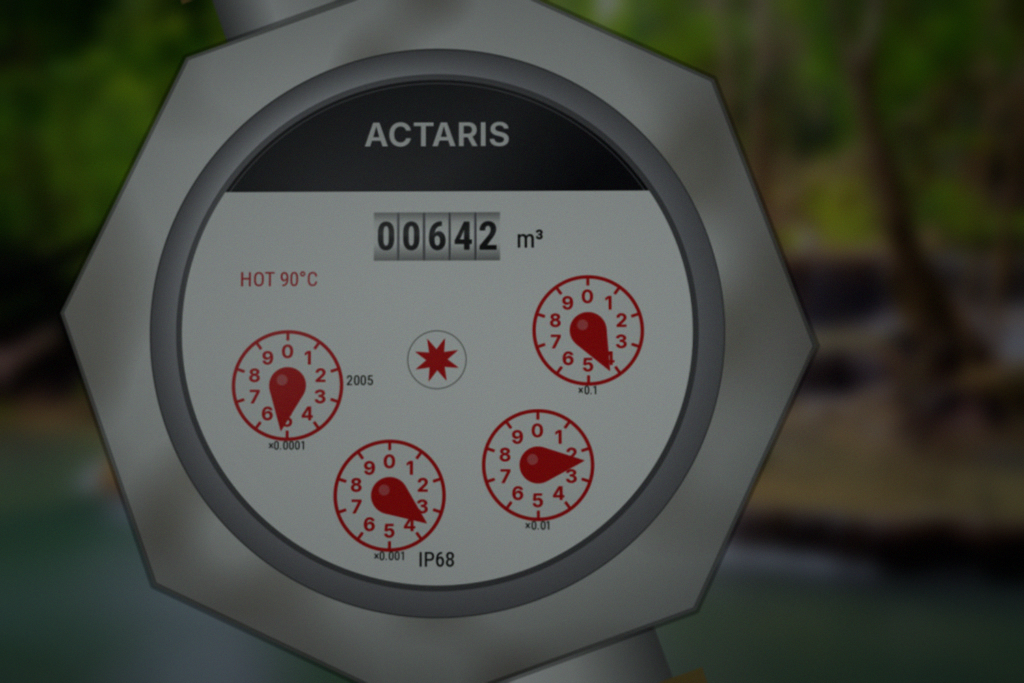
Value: 642.4235 m³
